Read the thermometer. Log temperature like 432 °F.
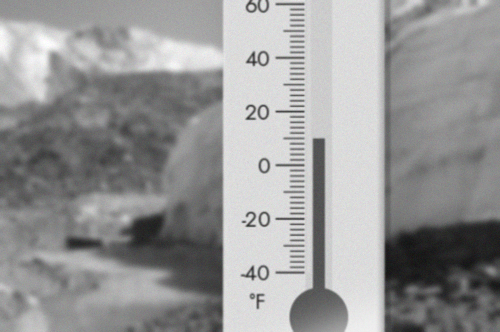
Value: 10 °F
